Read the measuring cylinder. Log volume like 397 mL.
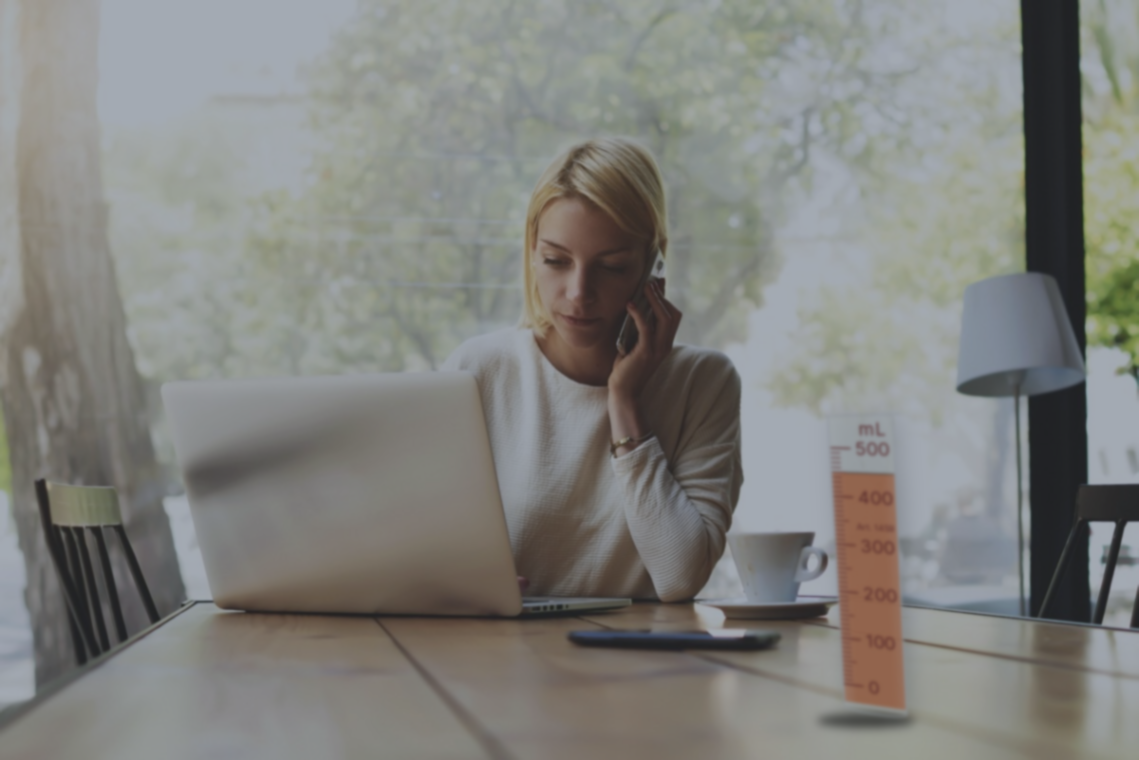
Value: 450 mL
